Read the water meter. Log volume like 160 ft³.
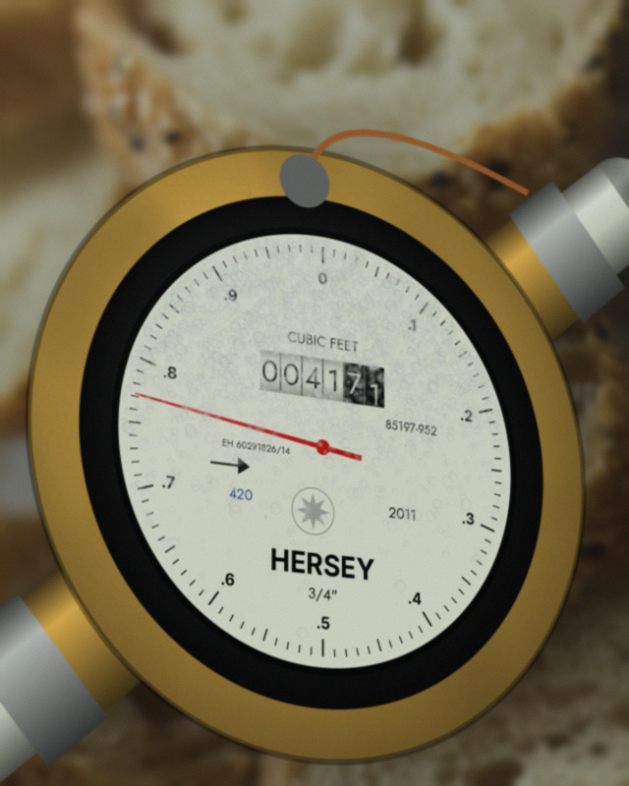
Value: 4170.77 ft³
